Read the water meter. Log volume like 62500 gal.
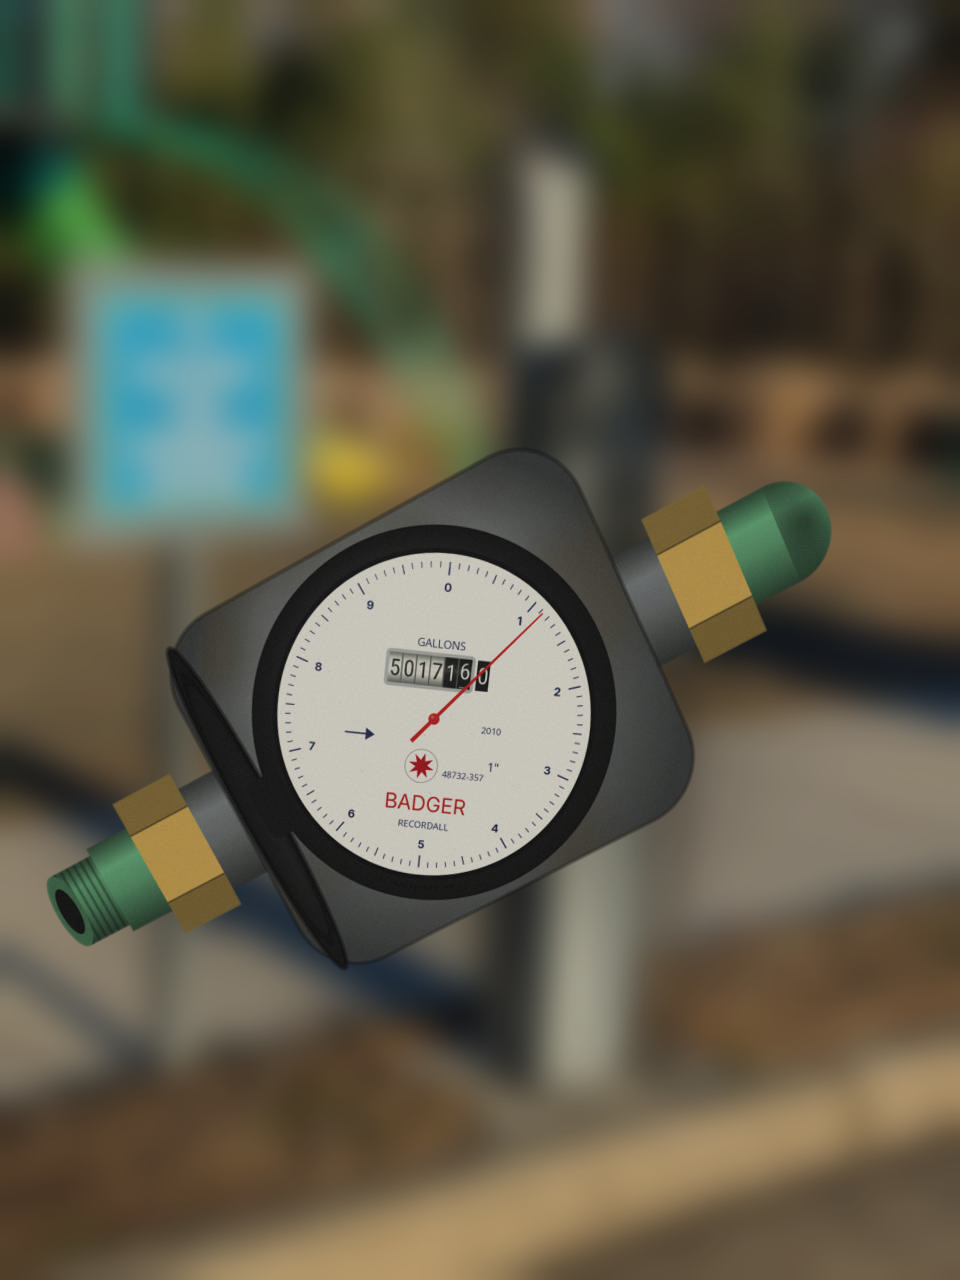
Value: 5017161.1 gal
